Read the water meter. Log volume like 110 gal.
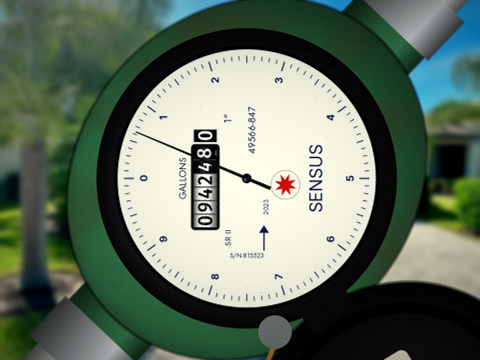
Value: 942480.6 gal
